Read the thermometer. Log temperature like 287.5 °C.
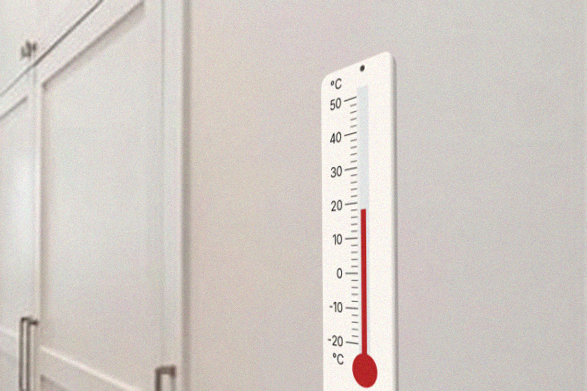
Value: 18 °C
